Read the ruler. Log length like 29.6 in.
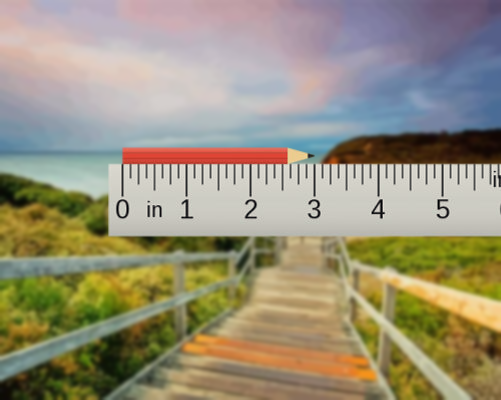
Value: 3 in
